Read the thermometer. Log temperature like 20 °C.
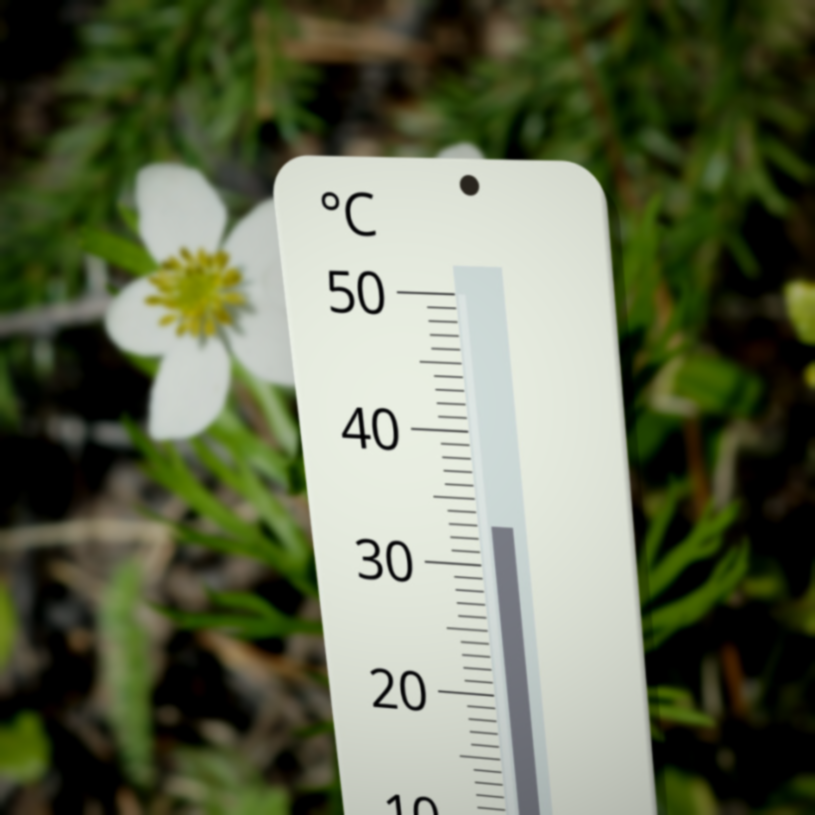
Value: 33 °C
